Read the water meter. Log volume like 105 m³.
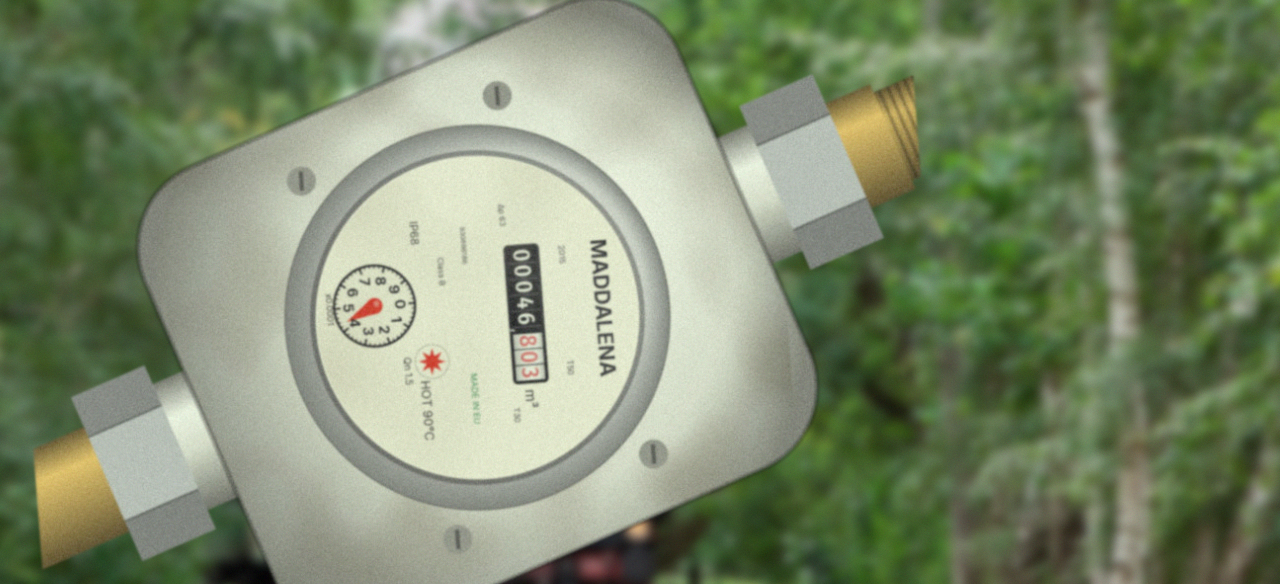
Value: 46.8034 m³
